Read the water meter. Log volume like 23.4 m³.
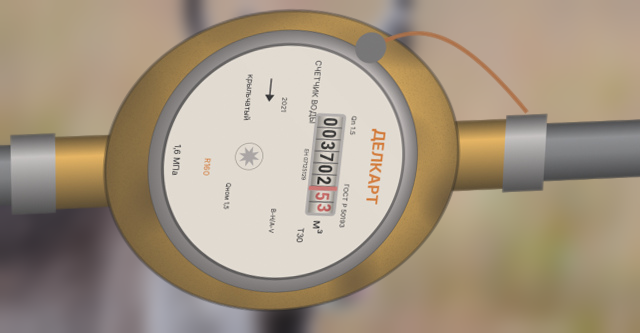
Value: 3702.53 m³
